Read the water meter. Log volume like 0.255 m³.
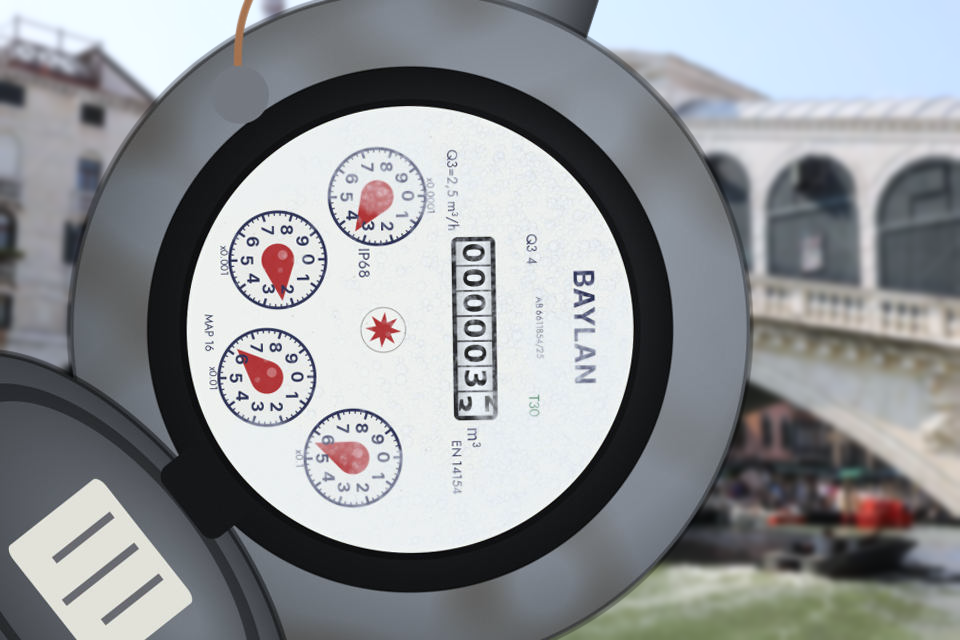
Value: 32.5623 m³
